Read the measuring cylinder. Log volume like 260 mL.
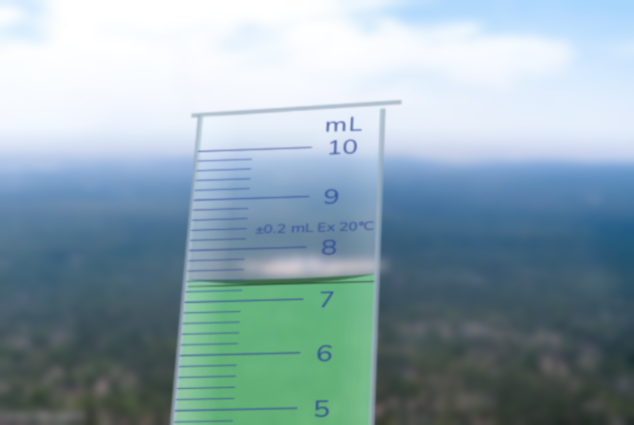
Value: 7.3 mL
